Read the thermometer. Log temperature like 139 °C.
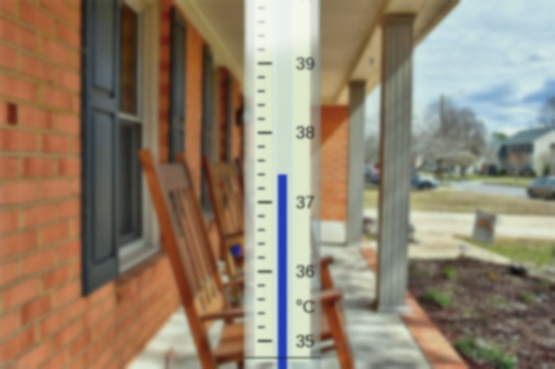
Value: 37.4 °C
